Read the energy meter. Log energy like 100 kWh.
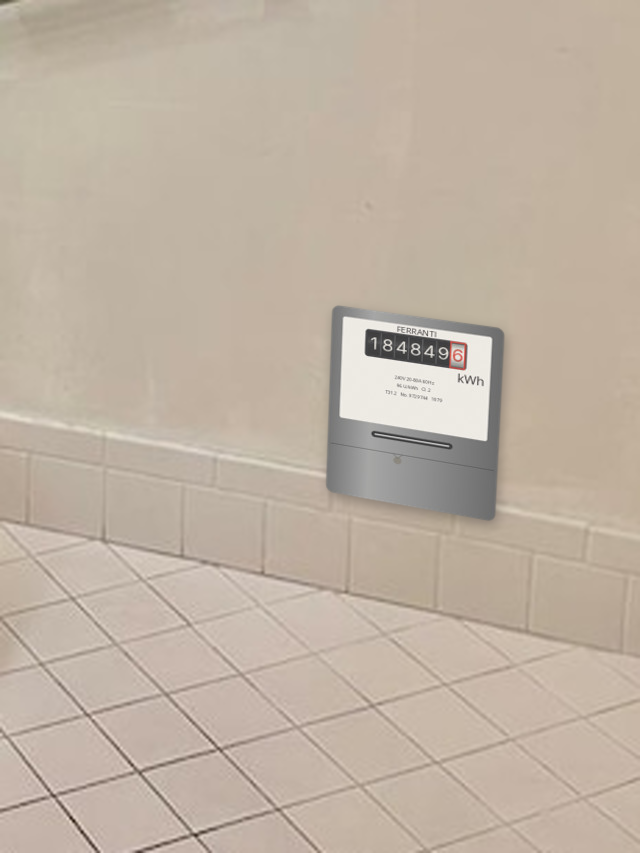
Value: 184849.6 kWh
